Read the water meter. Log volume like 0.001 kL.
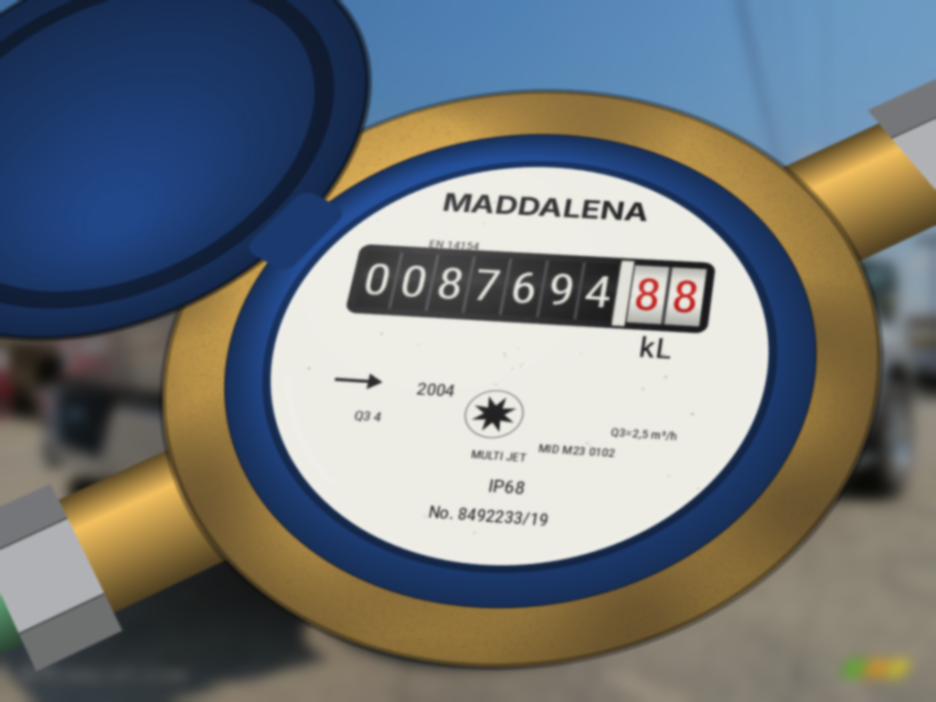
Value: 87694.88 kL
